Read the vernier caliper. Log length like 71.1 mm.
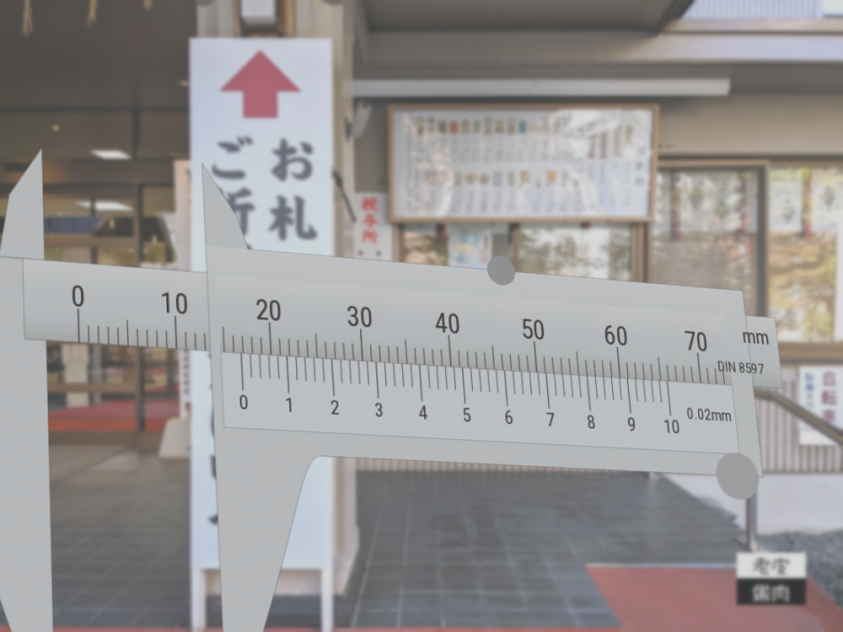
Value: 16.8 mm
